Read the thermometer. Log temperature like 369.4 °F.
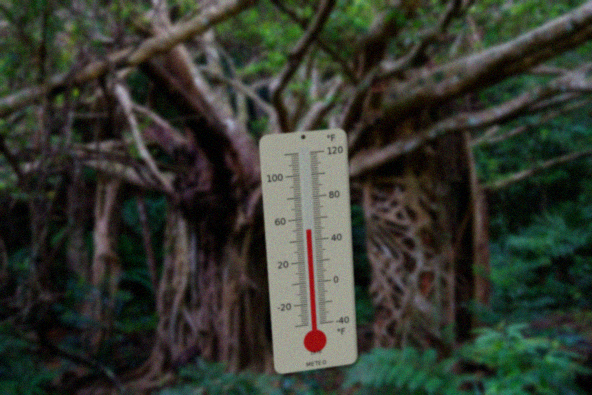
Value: 50 °F
